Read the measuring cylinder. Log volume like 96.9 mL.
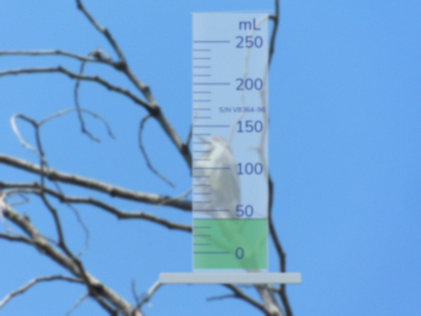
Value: 40 mL
